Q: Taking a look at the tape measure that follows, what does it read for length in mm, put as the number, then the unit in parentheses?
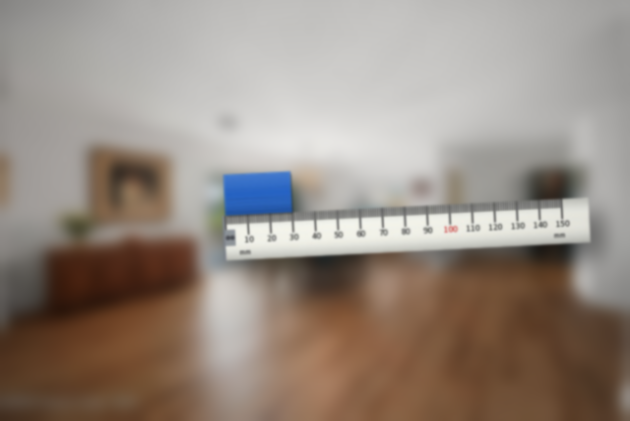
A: 30 (mm)
